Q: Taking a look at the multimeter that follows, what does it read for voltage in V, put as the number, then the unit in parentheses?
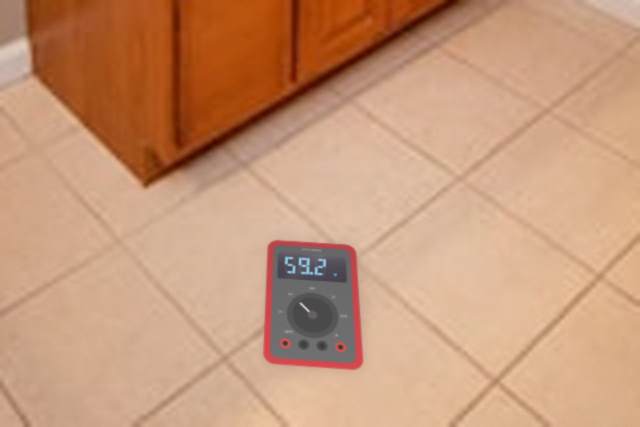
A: 59.2 (V)
